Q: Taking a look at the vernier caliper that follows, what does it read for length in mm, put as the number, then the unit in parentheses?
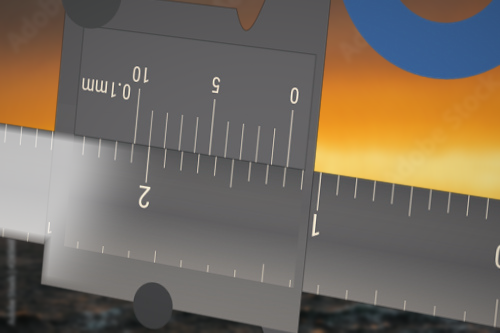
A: 11.9 (mm)
